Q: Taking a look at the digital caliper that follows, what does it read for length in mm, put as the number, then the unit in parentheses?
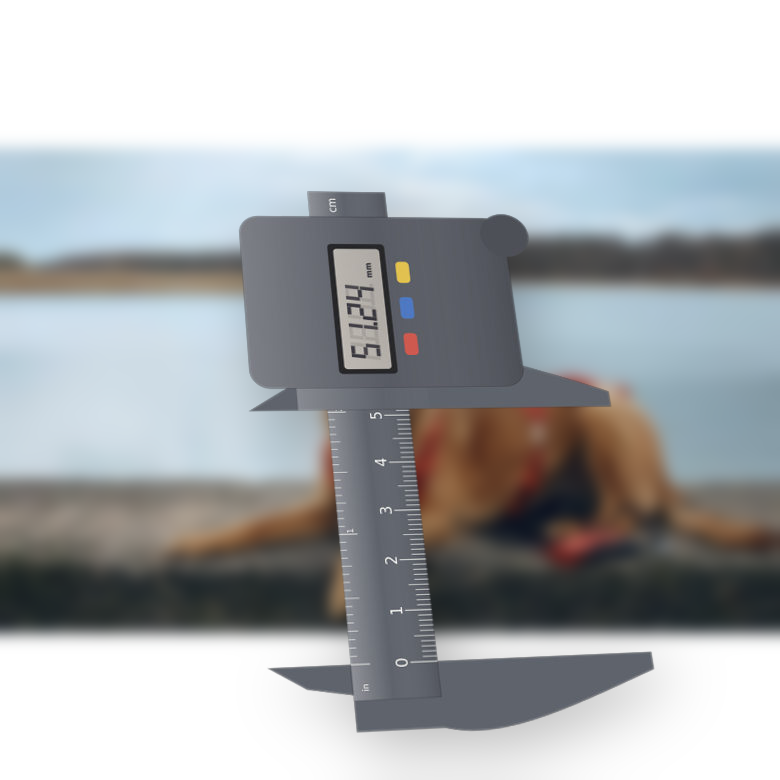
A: 51.24 (mm)
